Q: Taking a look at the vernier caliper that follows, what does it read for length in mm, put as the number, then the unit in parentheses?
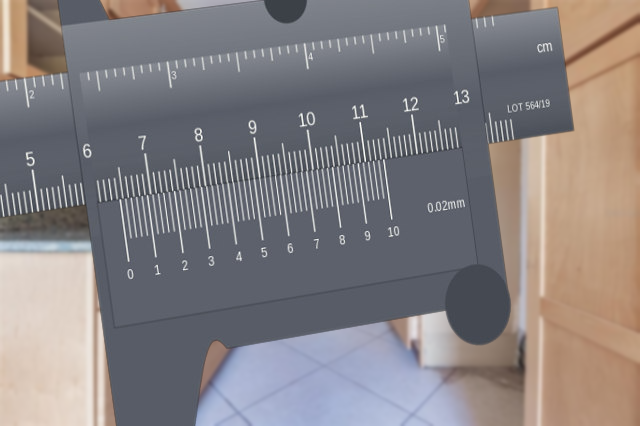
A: 64.5 (mm)
